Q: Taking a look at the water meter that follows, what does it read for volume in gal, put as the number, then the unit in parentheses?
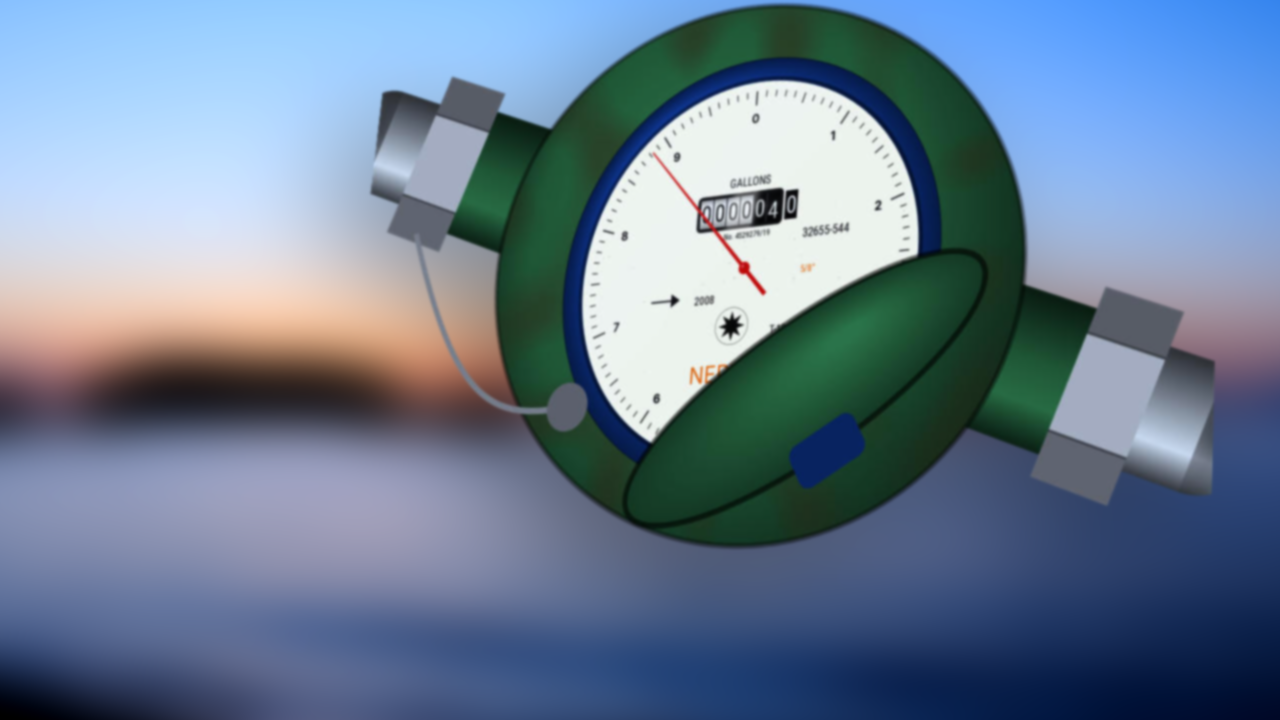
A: 38.8 (gal)
